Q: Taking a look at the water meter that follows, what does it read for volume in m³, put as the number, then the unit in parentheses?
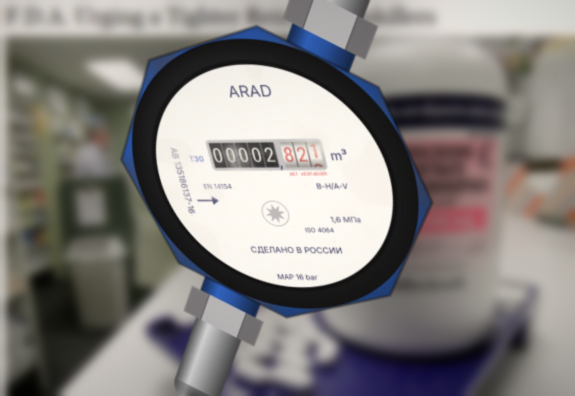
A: 2.821 (m³)
